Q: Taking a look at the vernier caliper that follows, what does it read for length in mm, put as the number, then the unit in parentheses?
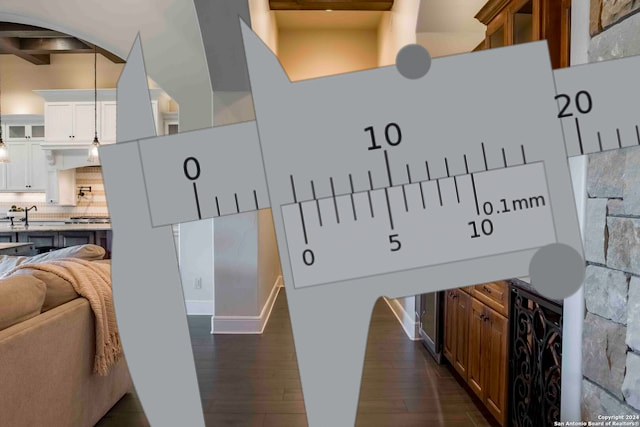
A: 5.2 (mm)
